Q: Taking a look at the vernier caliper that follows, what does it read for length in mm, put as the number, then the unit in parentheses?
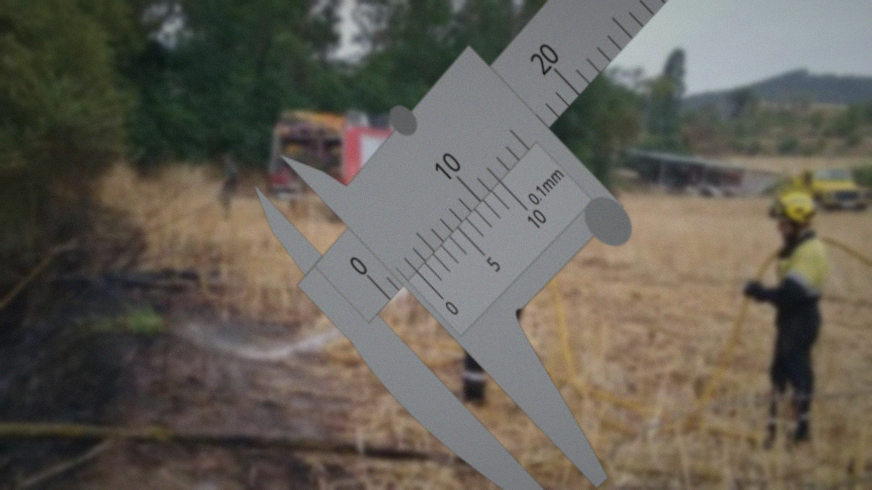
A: 3.0 (mm)
